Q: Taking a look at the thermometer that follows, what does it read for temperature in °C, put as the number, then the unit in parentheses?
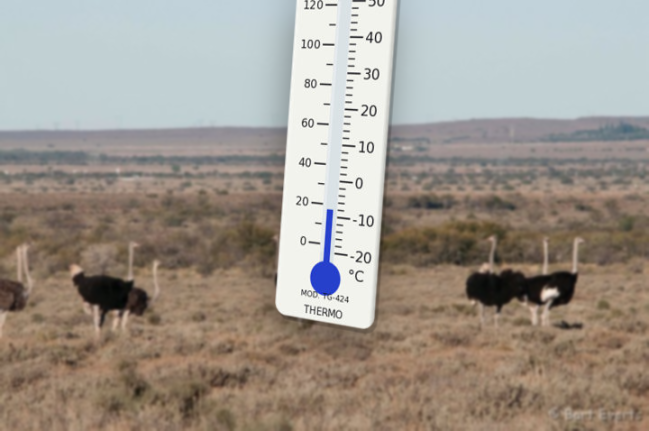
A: -8 (°C)
